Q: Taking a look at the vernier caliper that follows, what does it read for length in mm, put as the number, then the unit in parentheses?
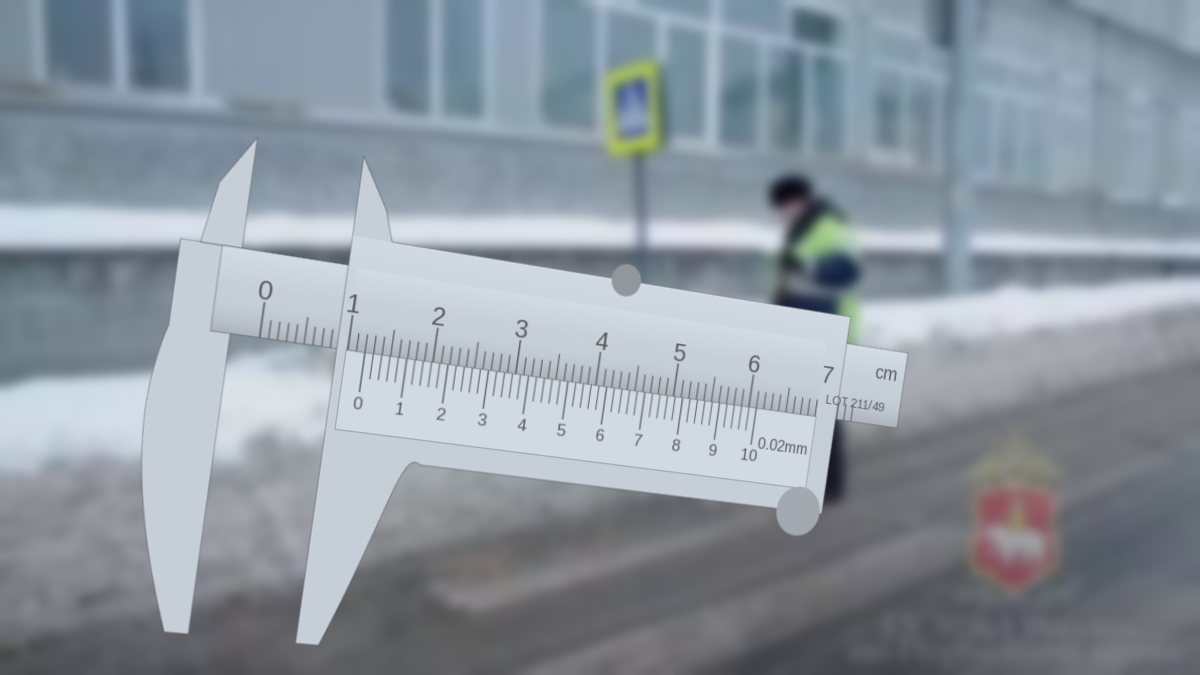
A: 12.0 (mm)
